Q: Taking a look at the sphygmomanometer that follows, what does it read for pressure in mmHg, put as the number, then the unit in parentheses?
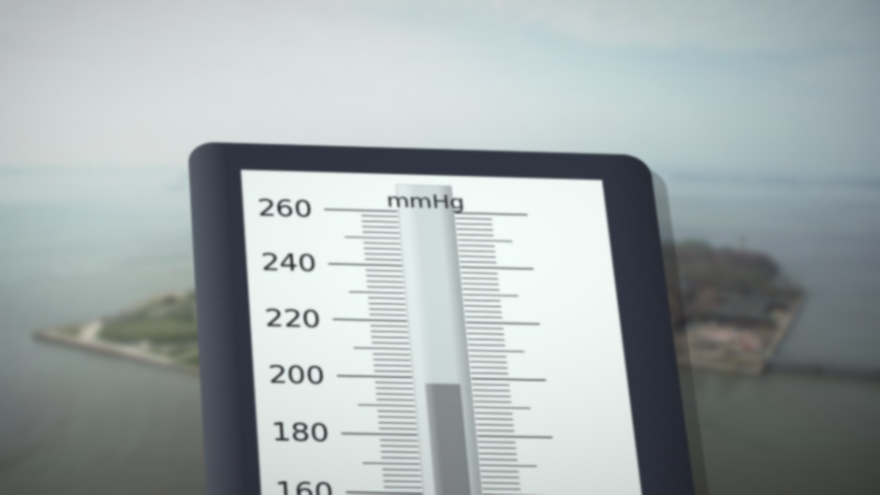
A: 198 (mmHg)
